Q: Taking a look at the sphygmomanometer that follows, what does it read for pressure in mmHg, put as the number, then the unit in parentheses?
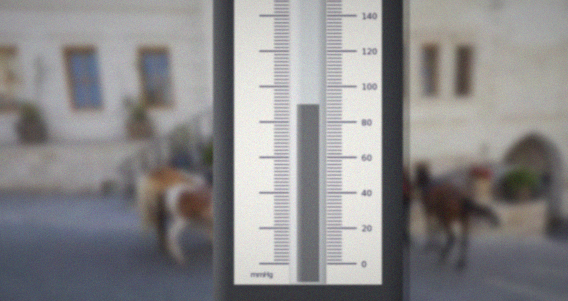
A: 90 (mmHg)
